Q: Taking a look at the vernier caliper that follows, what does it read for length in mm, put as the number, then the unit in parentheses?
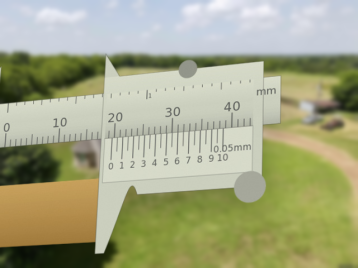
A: 19.6 (mm)
